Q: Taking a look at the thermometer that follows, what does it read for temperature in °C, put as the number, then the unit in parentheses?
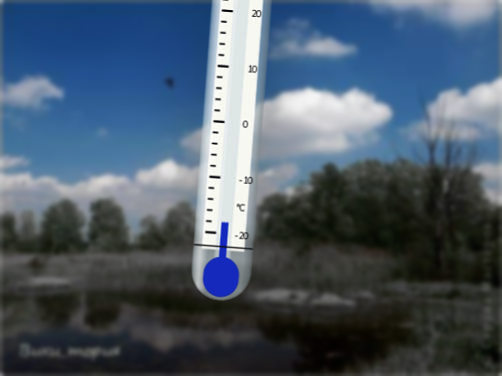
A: -18 (°C)
